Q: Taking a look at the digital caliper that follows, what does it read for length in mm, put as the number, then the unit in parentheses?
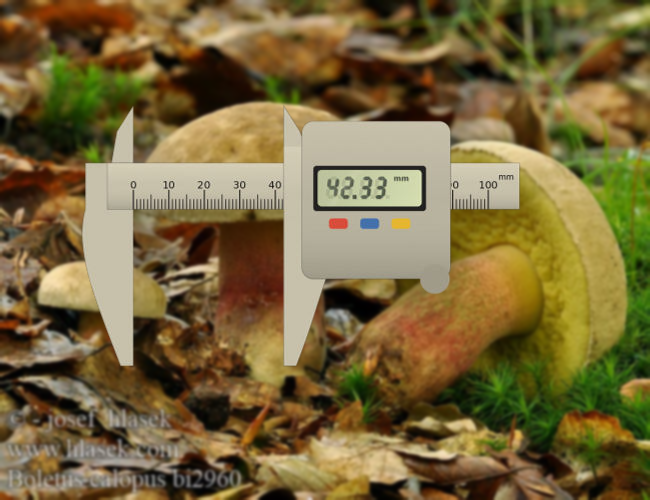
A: 42.33 (mm)
